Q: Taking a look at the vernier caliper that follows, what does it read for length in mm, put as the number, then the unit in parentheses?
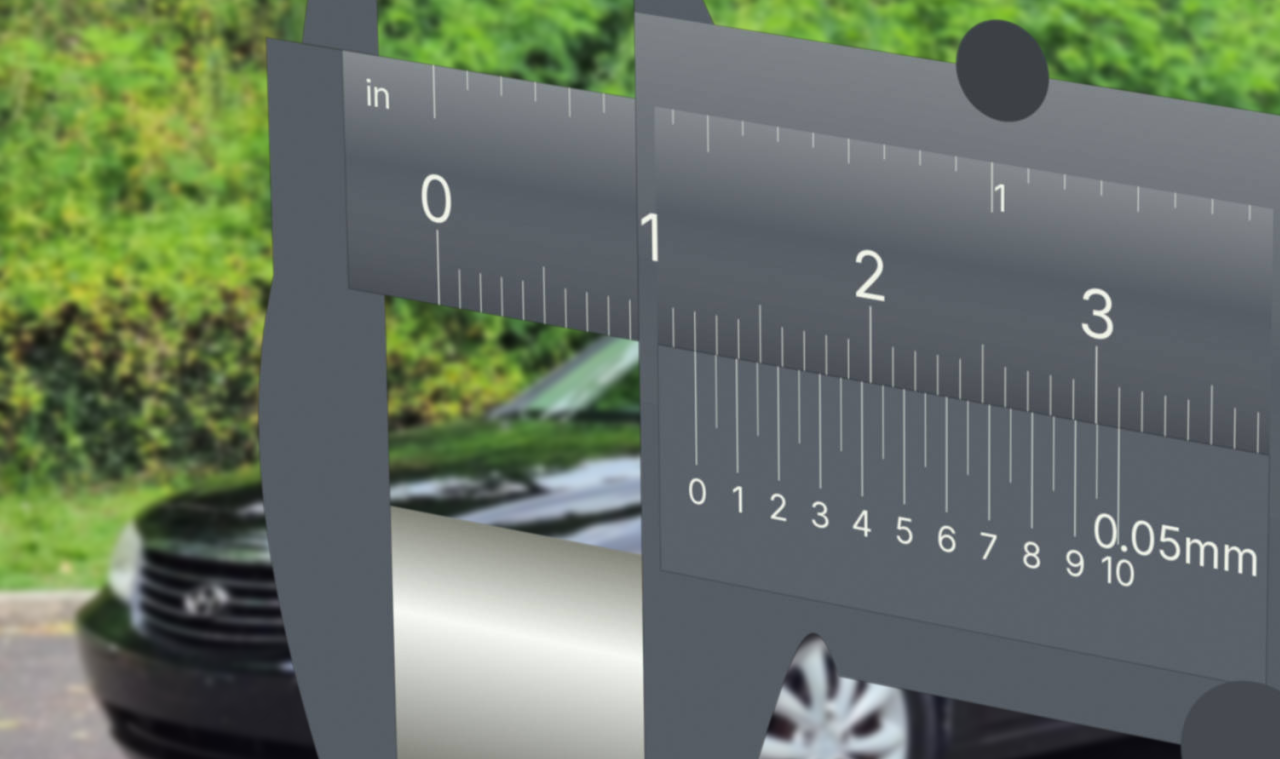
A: 12.0 (mm)
